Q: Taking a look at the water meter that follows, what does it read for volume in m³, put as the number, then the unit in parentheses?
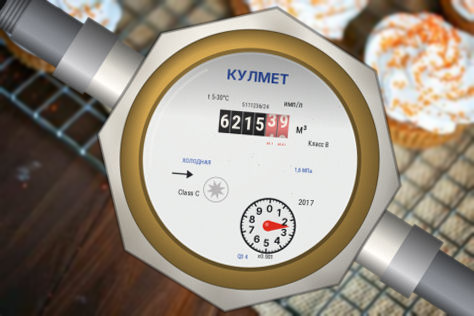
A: 6215.392 (m³)
